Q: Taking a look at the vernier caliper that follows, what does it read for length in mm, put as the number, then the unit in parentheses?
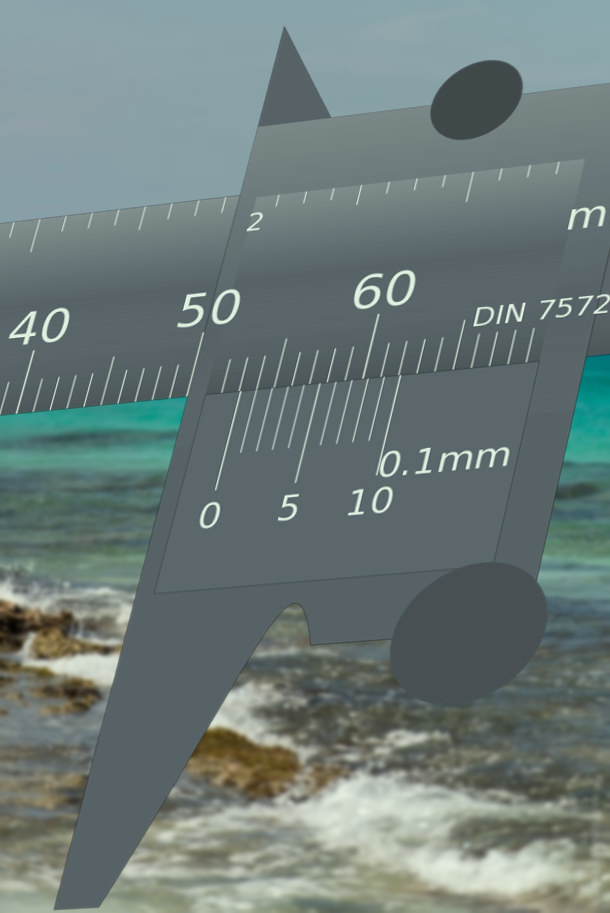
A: 53.1 (mm)
